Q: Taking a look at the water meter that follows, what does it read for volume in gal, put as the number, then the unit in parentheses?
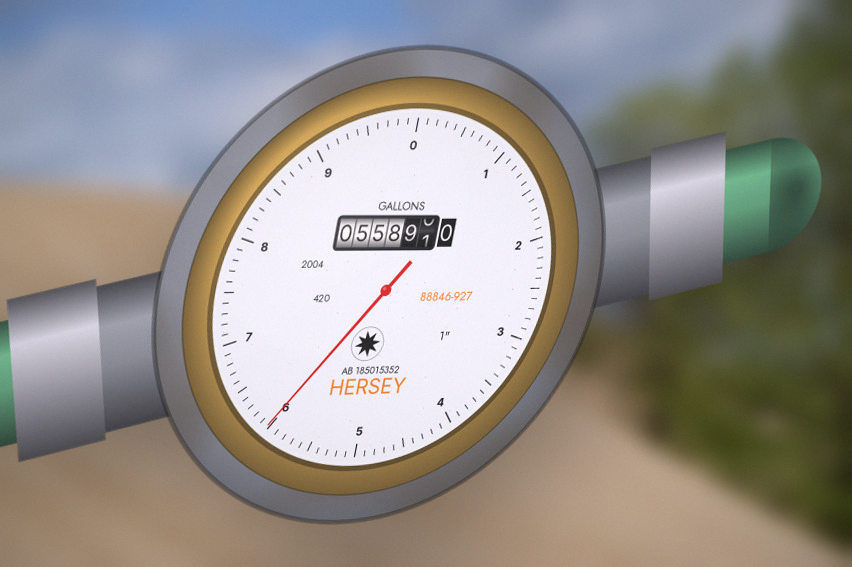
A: 558906.0 (gal)
